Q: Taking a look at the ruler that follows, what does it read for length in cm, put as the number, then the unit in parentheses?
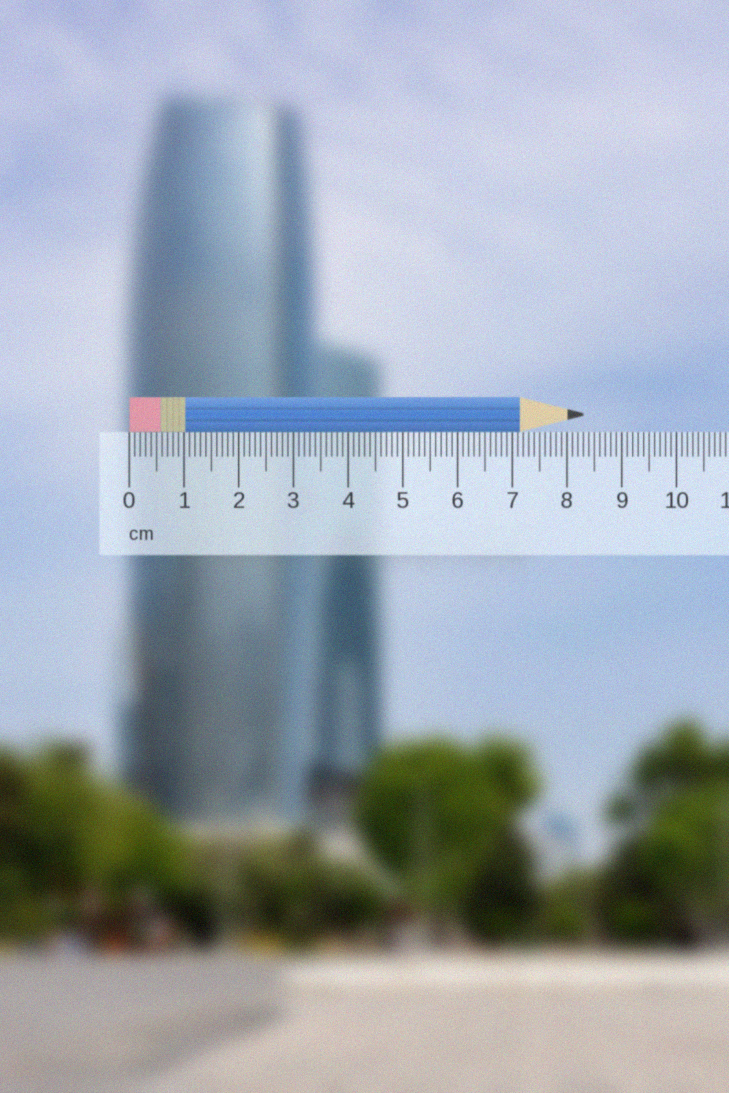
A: 8.3 (cm)
